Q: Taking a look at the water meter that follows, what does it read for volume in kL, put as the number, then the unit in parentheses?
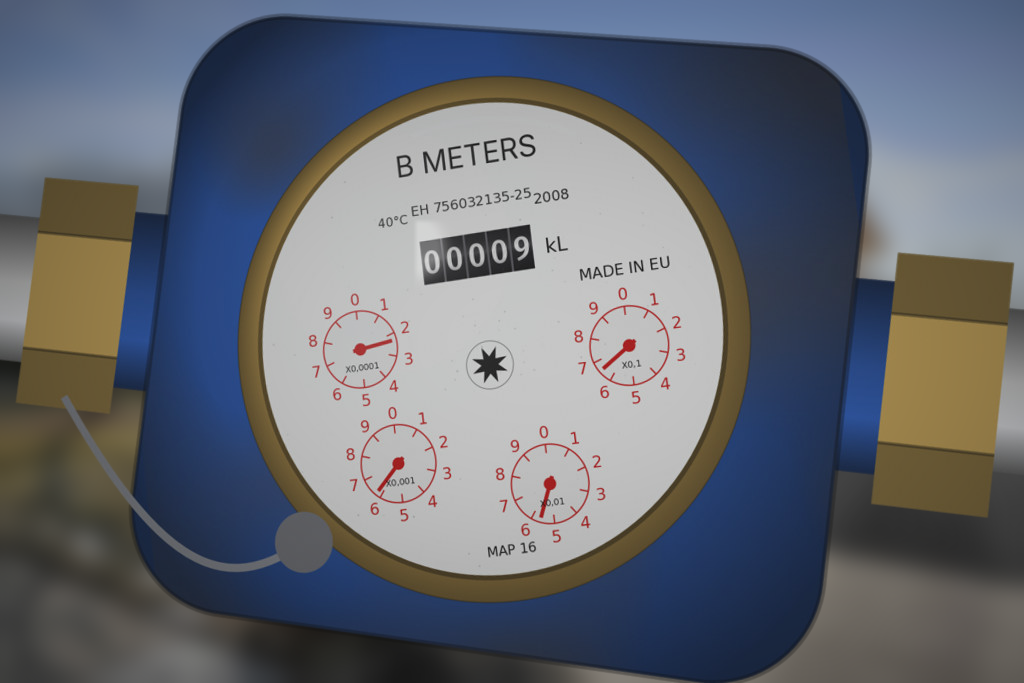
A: 9.6562 (kL)
